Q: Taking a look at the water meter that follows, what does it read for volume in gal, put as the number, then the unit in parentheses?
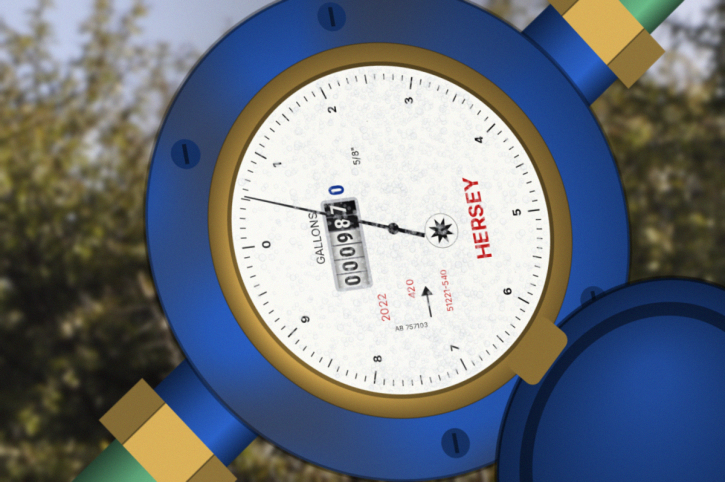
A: 9870.5 (gal)
